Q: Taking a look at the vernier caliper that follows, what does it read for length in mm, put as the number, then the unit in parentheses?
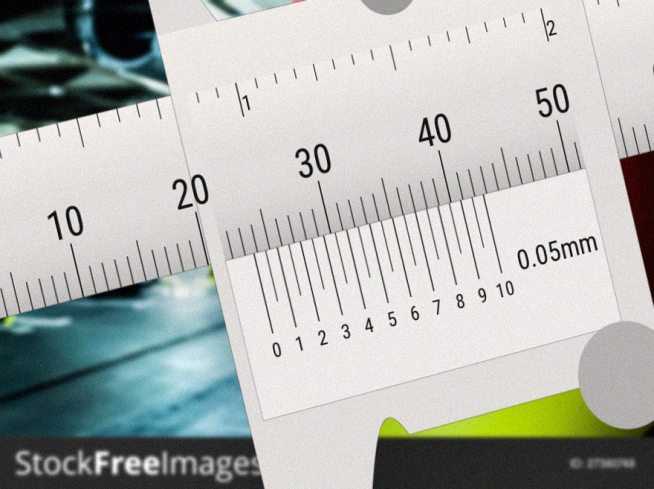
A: 23.7 (mm)
